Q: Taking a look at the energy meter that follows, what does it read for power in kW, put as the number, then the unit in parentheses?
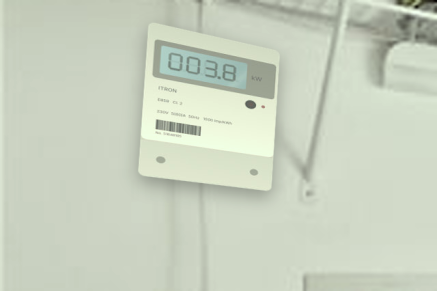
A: 3.8 (kW)
